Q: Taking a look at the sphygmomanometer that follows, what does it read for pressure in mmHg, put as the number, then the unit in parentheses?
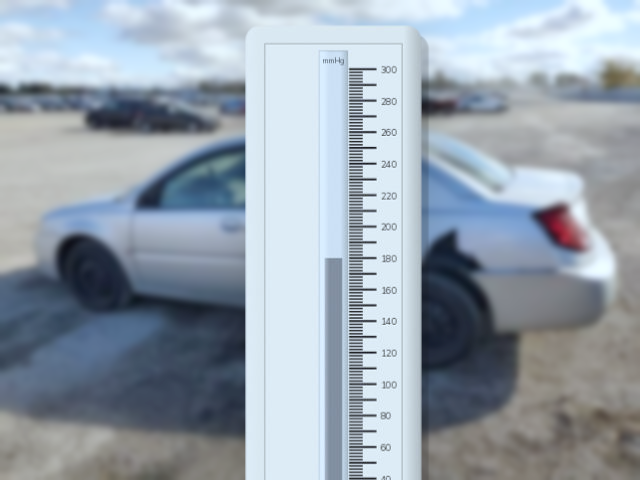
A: 180 (mmHg)
